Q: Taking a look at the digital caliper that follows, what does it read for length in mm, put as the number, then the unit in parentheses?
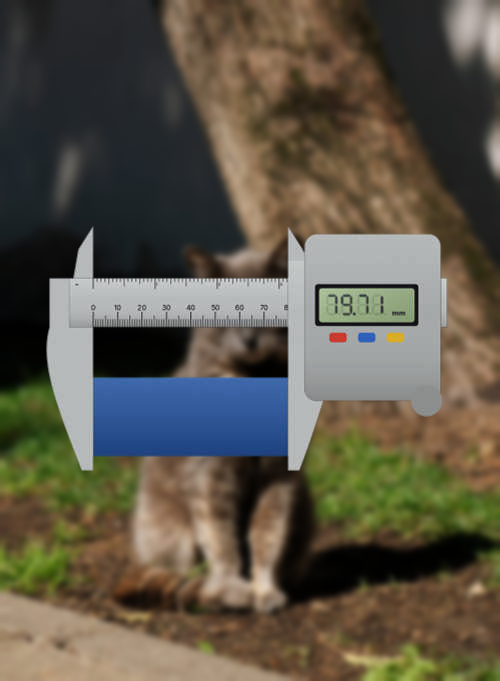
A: 79.71 (mm)
